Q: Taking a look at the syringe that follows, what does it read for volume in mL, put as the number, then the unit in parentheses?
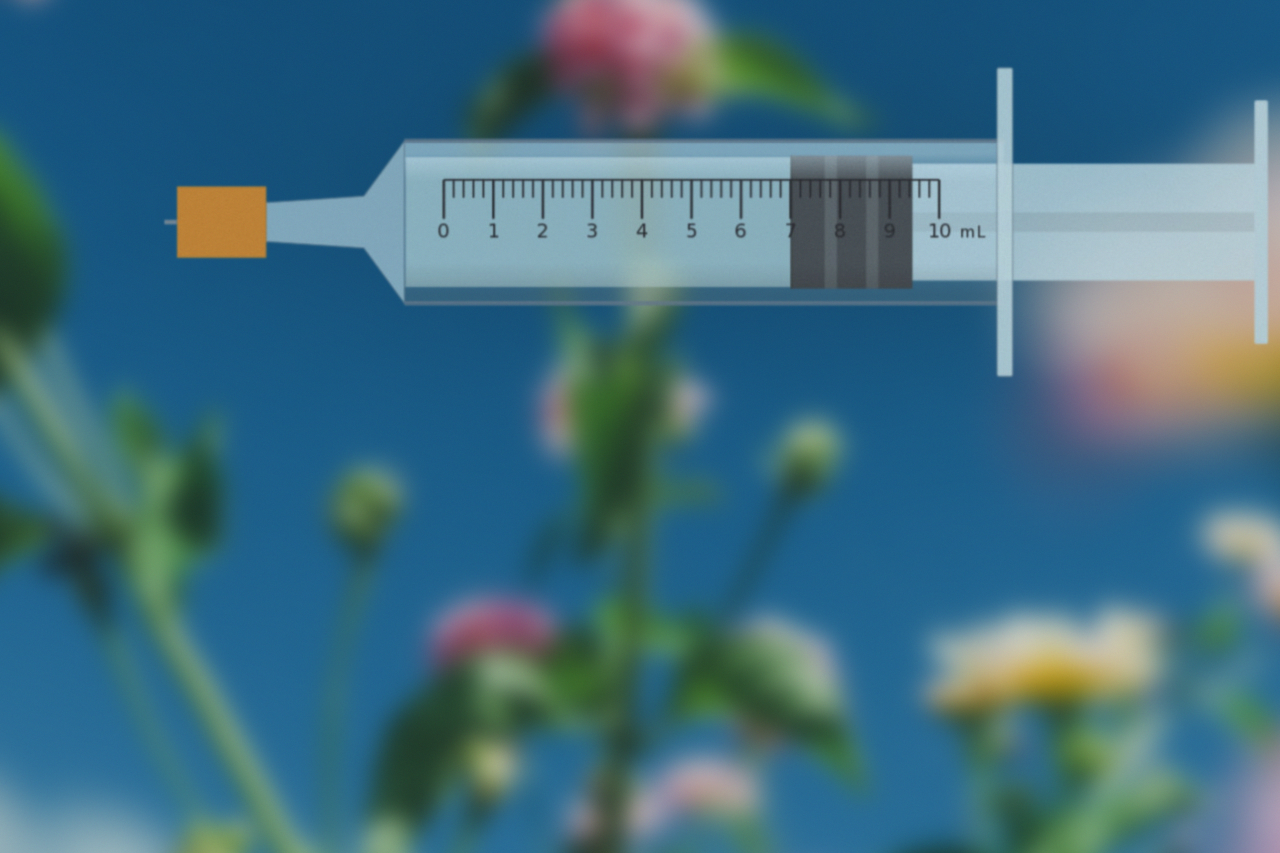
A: 7 (mL)
